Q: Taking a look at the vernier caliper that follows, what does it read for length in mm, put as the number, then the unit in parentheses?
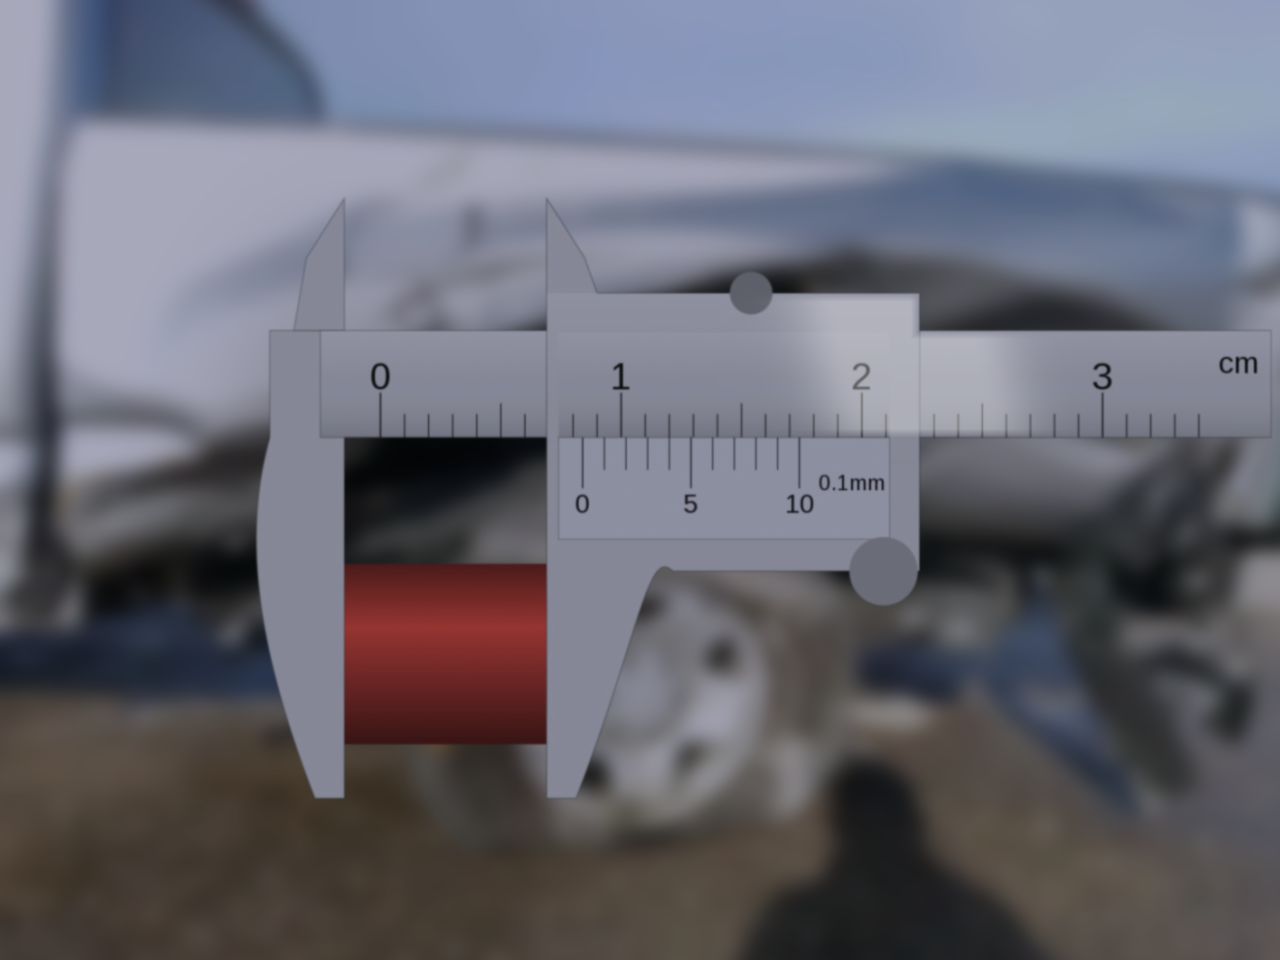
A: 8.4 (mm)
